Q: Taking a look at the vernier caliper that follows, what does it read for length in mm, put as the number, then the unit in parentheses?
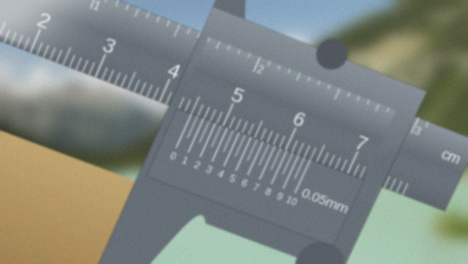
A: 45.0 (mm)
